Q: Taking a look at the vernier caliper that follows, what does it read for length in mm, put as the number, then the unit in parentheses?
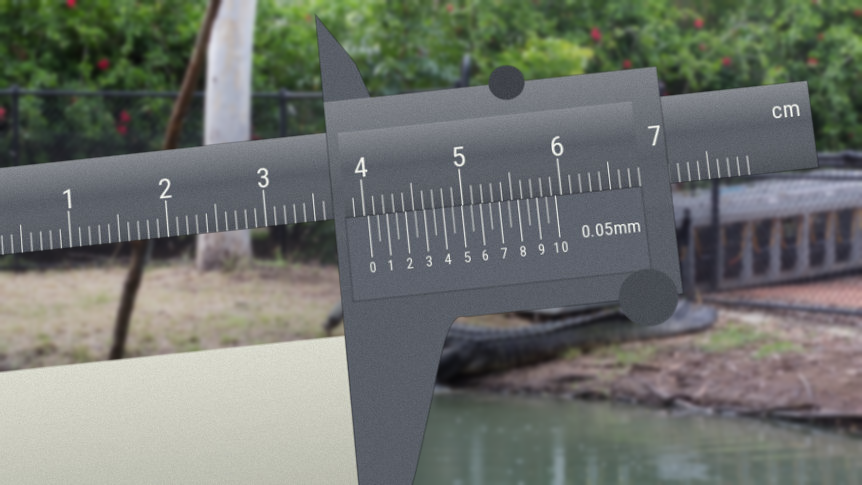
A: 40.4 (mm)
